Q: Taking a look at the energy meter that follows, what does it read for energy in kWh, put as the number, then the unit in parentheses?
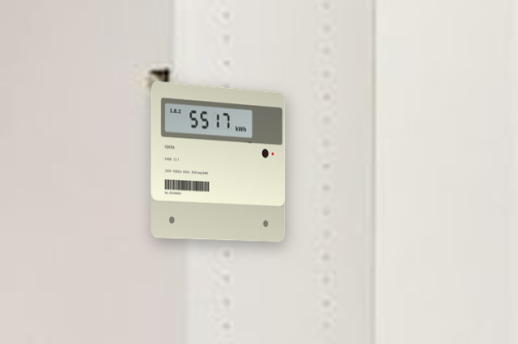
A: 5517 (kWh)
